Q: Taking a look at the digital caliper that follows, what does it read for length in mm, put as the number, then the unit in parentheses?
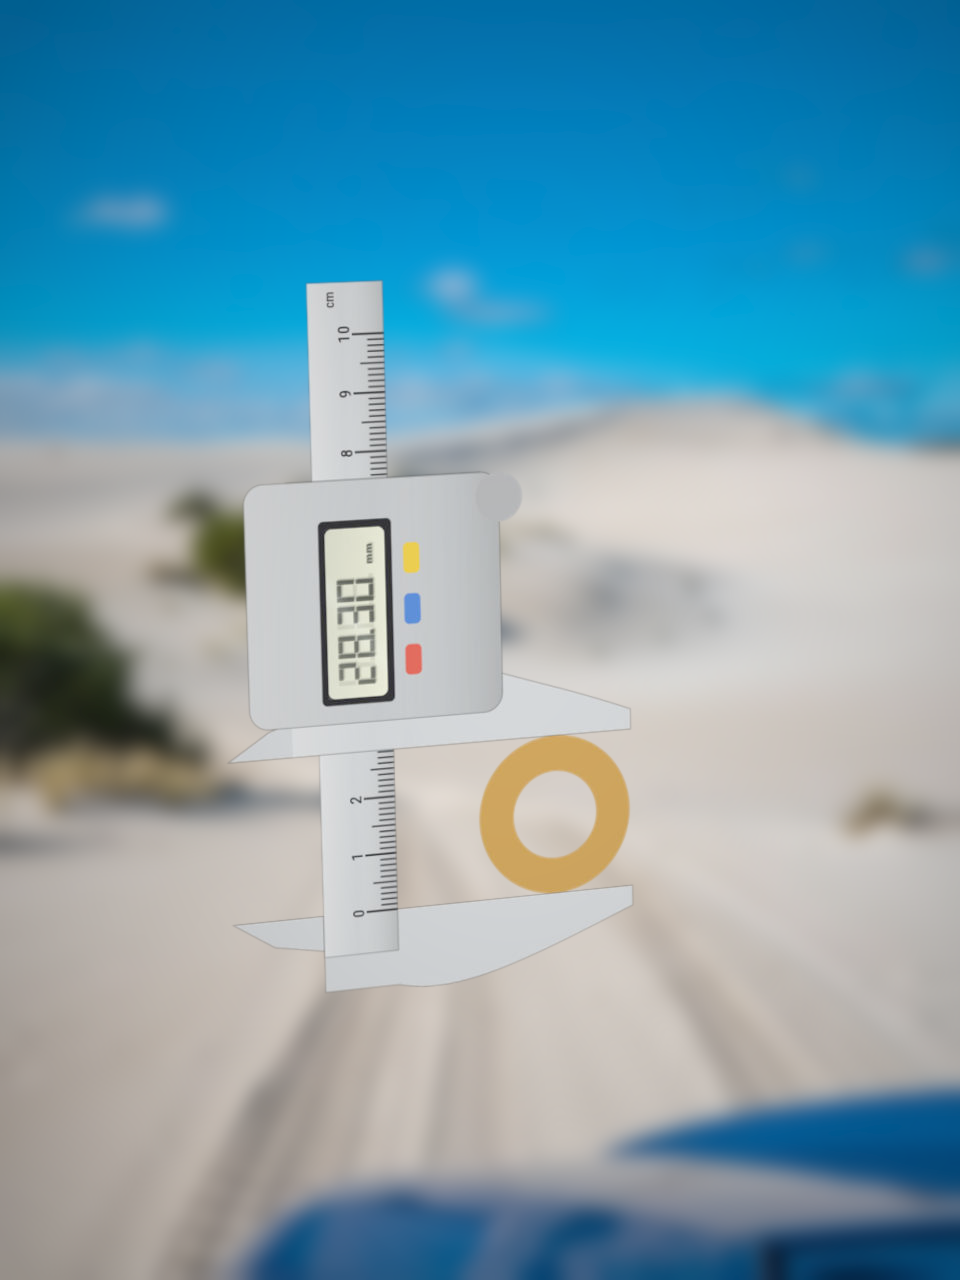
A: 28.30 (mm)
